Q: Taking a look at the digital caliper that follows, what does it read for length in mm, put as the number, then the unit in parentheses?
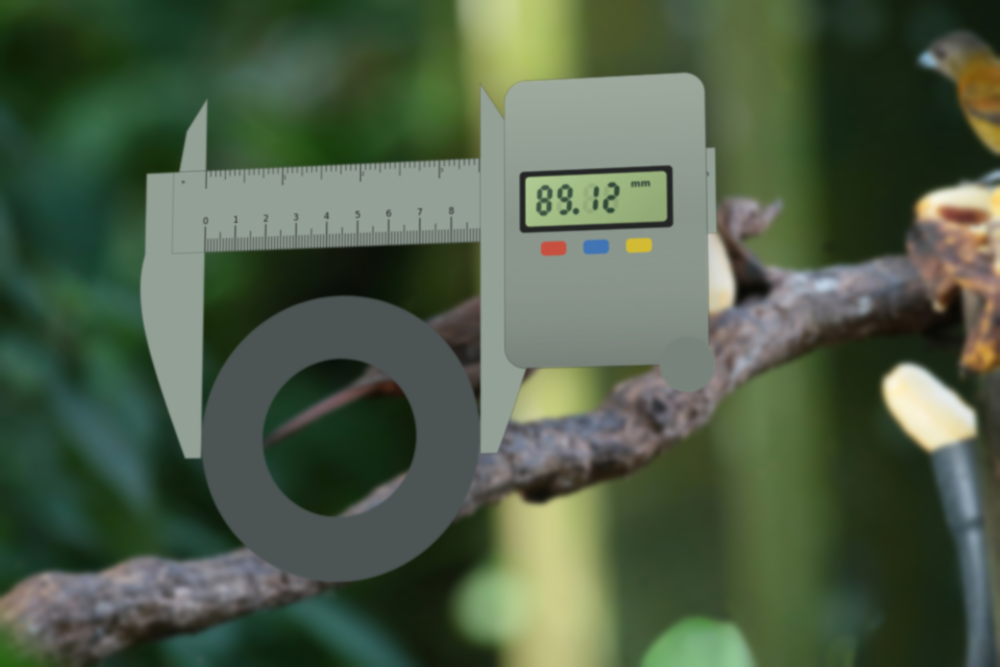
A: 89.12 (mm)
